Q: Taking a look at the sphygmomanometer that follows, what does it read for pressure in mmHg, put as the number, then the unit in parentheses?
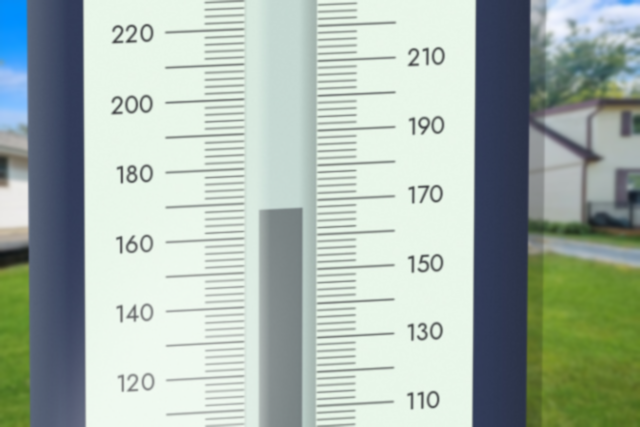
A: 168 (mmHg)
